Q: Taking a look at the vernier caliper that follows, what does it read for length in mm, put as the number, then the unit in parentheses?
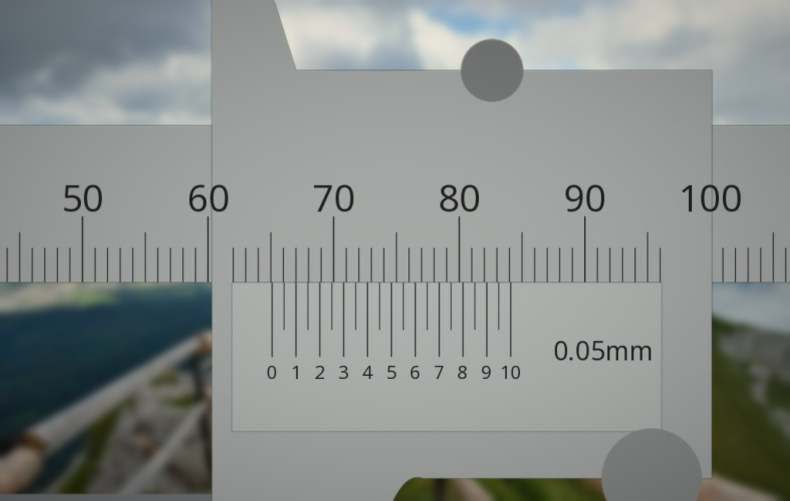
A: 65.1 (mm)
